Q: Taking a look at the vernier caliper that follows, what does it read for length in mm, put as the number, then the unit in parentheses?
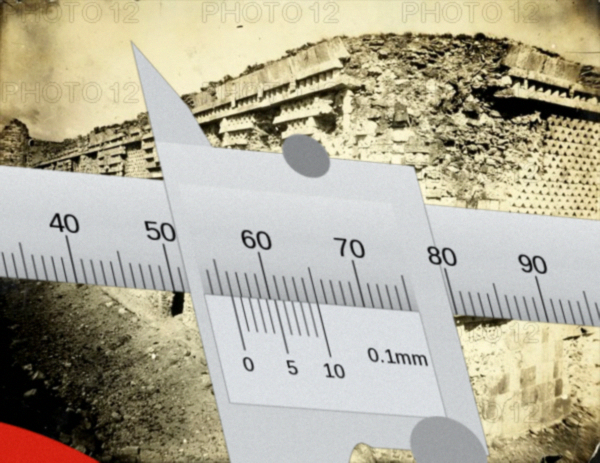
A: 56.0 (mm)
